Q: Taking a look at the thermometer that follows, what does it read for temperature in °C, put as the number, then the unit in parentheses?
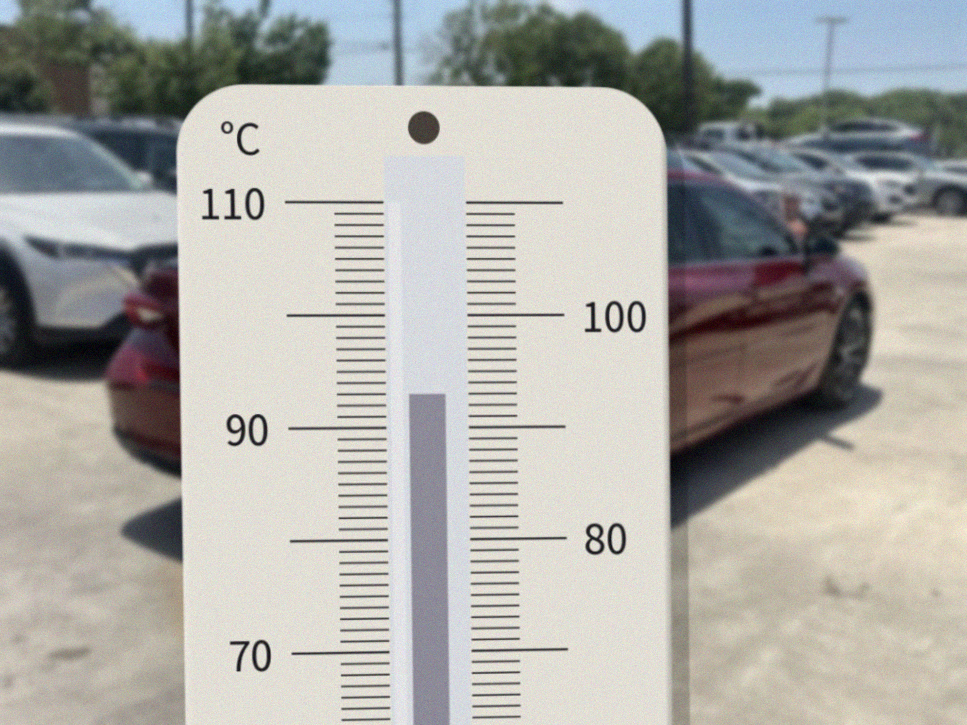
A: 93 (°C)
